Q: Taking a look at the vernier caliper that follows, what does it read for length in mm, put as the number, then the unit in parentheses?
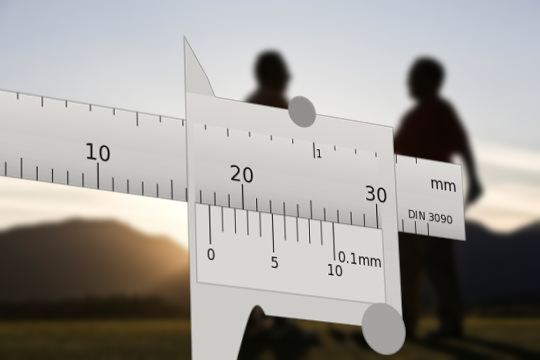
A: 17.6 (mm)
